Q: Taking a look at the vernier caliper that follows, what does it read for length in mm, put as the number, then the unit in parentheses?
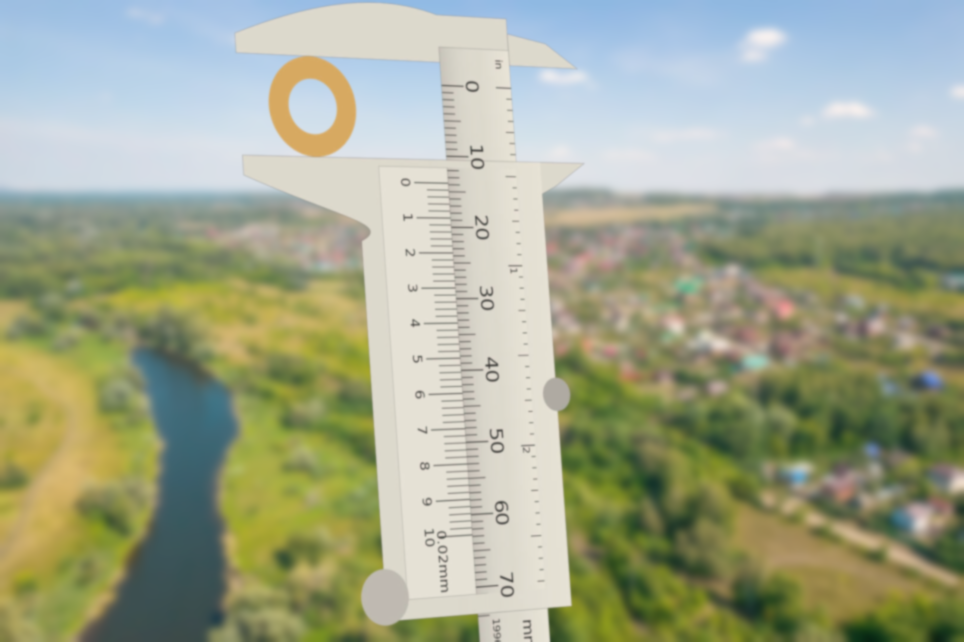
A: 13.8 (mm)
